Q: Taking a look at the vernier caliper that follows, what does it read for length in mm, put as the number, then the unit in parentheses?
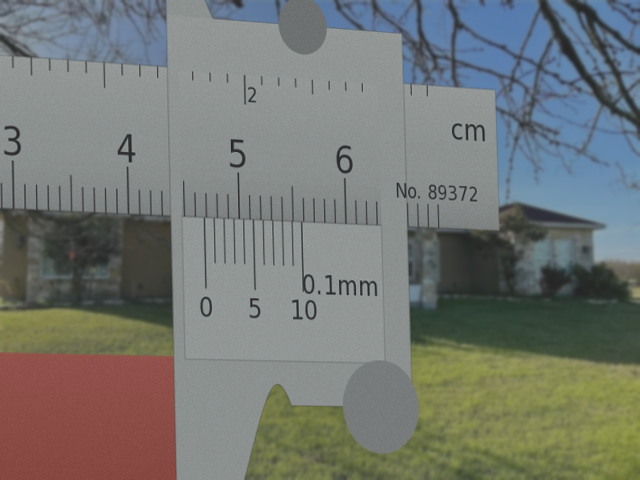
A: 46.8 (mm)
